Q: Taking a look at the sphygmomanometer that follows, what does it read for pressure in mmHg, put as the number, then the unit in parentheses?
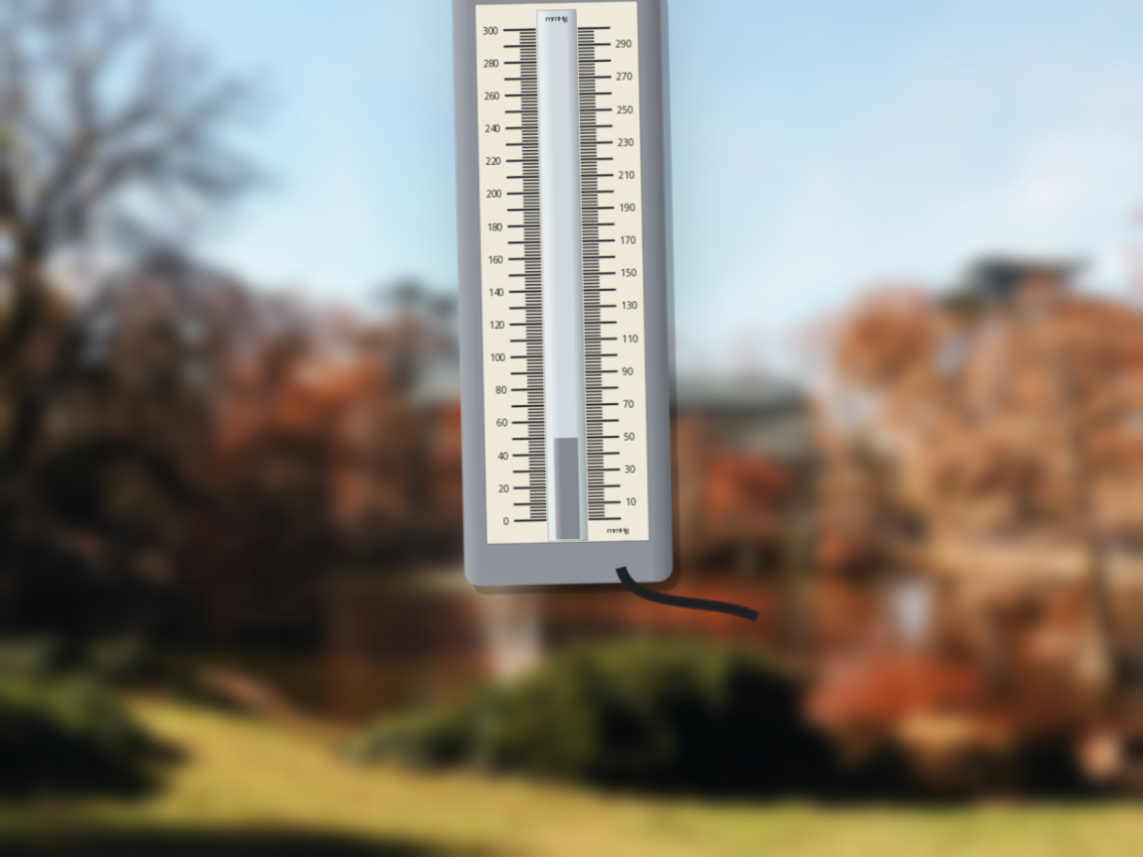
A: 50 (mmHg)
